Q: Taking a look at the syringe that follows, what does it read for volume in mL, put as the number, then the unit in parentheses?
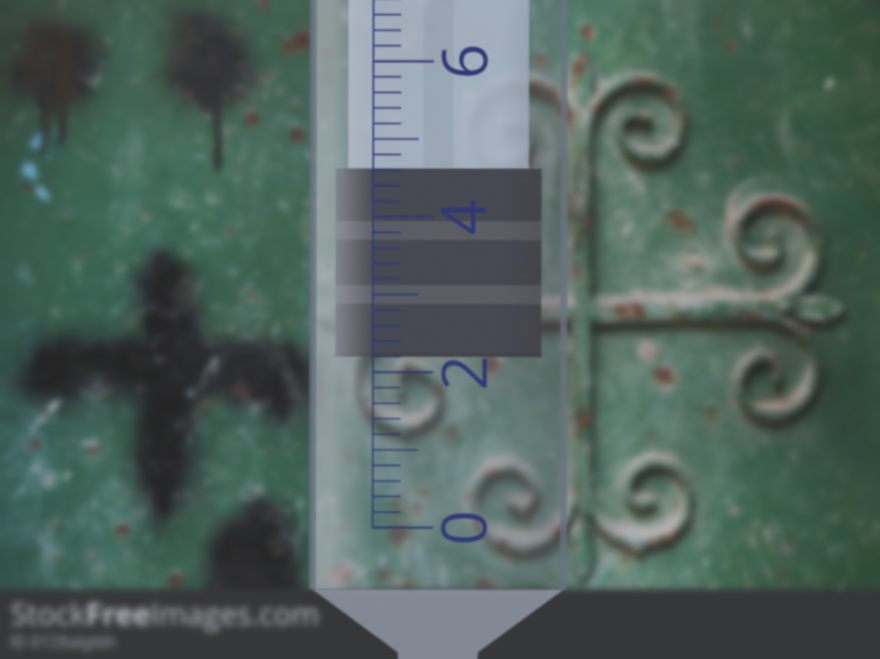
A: 2.2 (mL)
